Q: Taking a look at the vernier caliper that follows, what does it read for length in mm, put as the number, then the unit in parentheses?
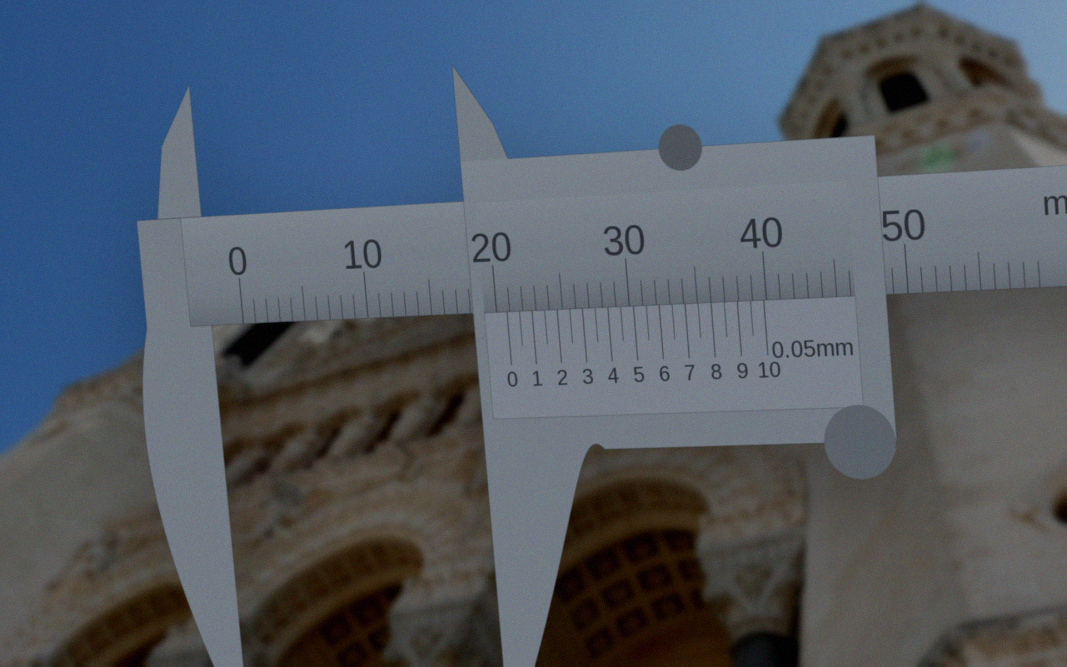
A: 20.8 (mm)
